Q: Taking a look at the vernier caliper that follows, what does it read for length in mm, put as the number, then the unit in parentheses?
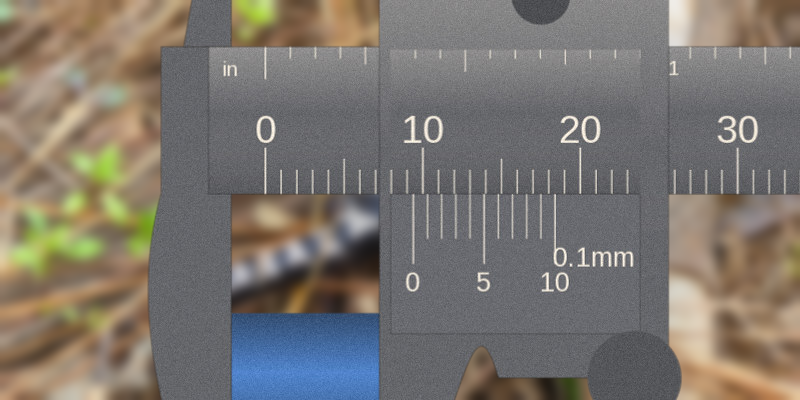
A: 9.4 (mm)
